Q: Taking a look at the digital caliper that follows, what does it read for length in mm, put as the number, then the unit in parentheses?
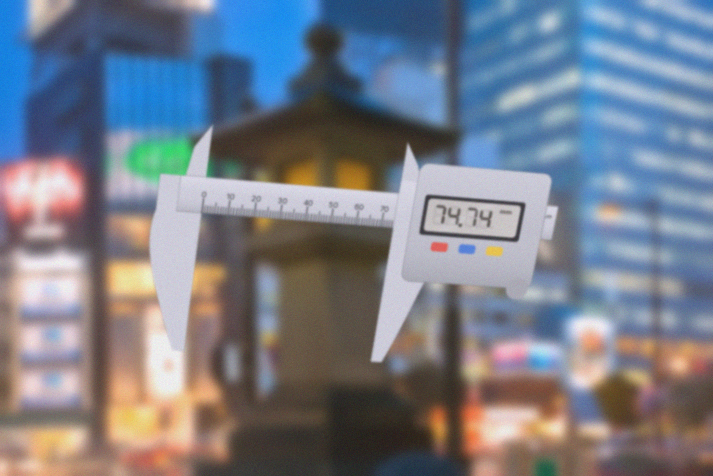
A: 74.74 (mm)
